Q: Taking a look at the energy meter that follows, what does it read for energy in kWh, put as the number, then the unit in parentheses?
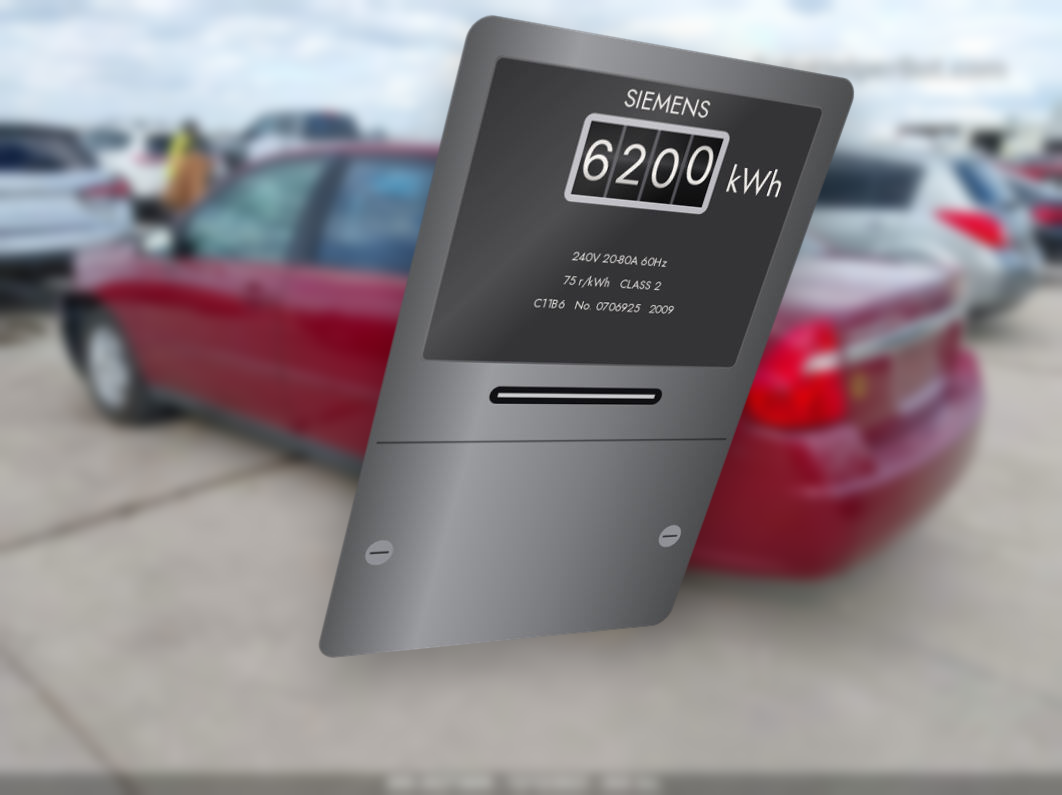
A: 6200 (kWh)
